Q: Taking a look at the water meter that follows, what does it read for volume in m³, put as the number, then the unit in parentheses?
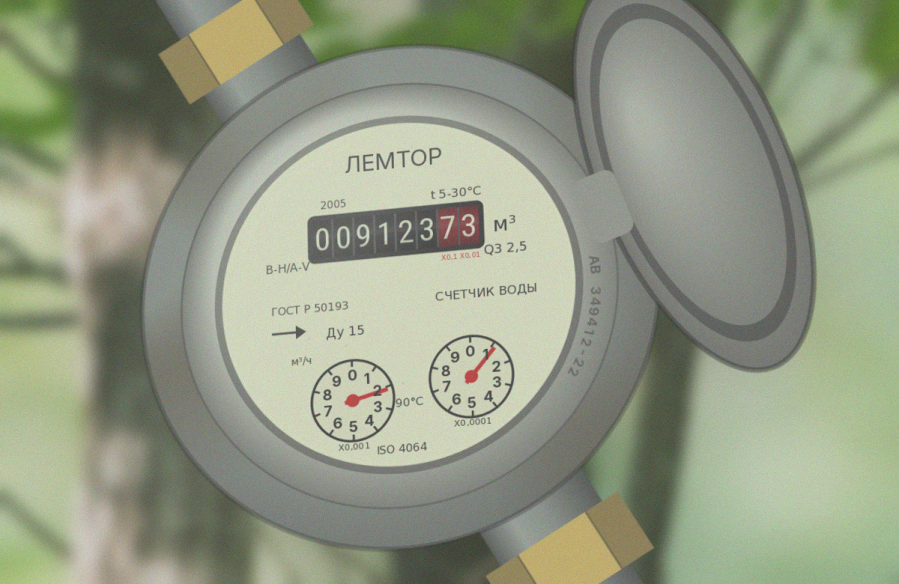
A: 9123.7321 (m³)
